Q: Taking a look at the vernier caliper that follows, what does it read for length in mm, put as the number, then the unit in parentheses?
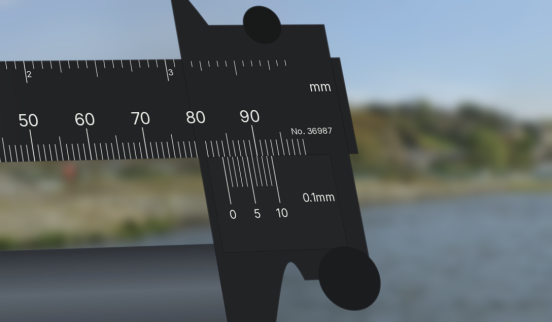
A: 83.6 (mm)
